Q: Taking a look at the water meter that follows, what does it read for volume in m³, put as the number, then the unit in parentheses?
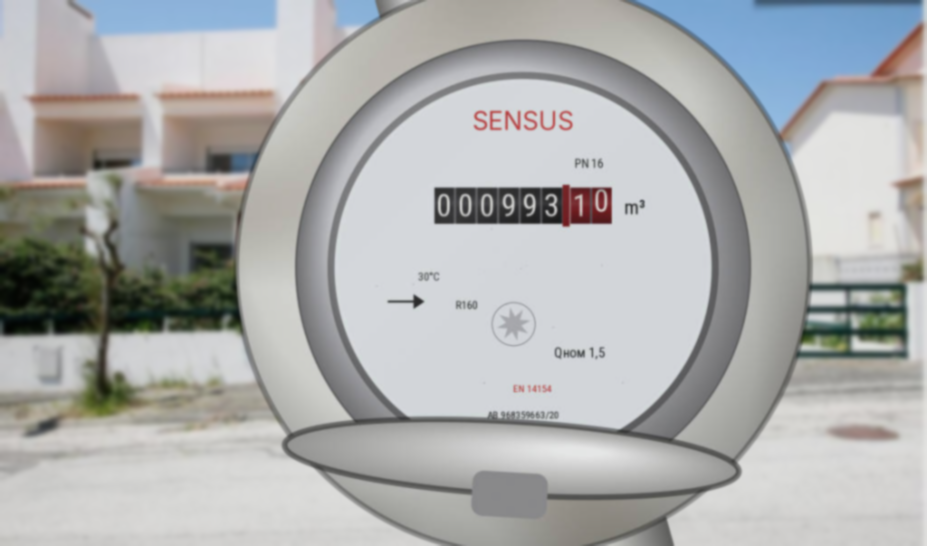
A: 993.10 (m³)
